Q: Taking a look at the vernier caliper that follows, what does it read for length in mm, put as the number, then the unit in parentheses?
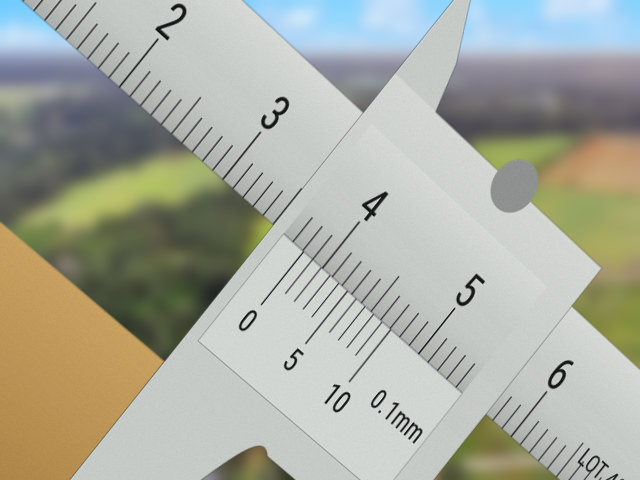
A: 38.1 (mm)
